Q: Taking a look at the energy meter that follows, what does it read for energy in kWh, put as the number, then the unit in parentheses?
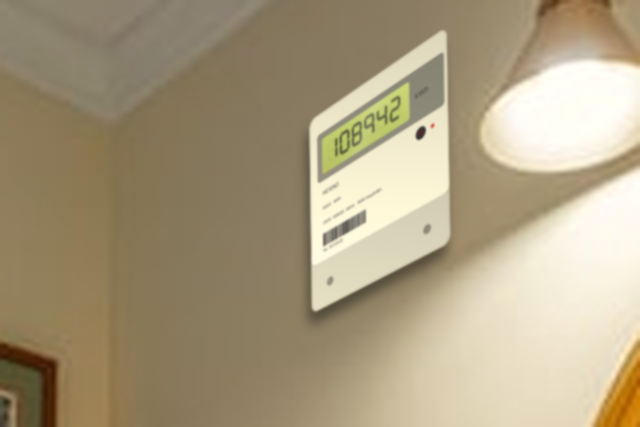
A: 108942 (kWh)
